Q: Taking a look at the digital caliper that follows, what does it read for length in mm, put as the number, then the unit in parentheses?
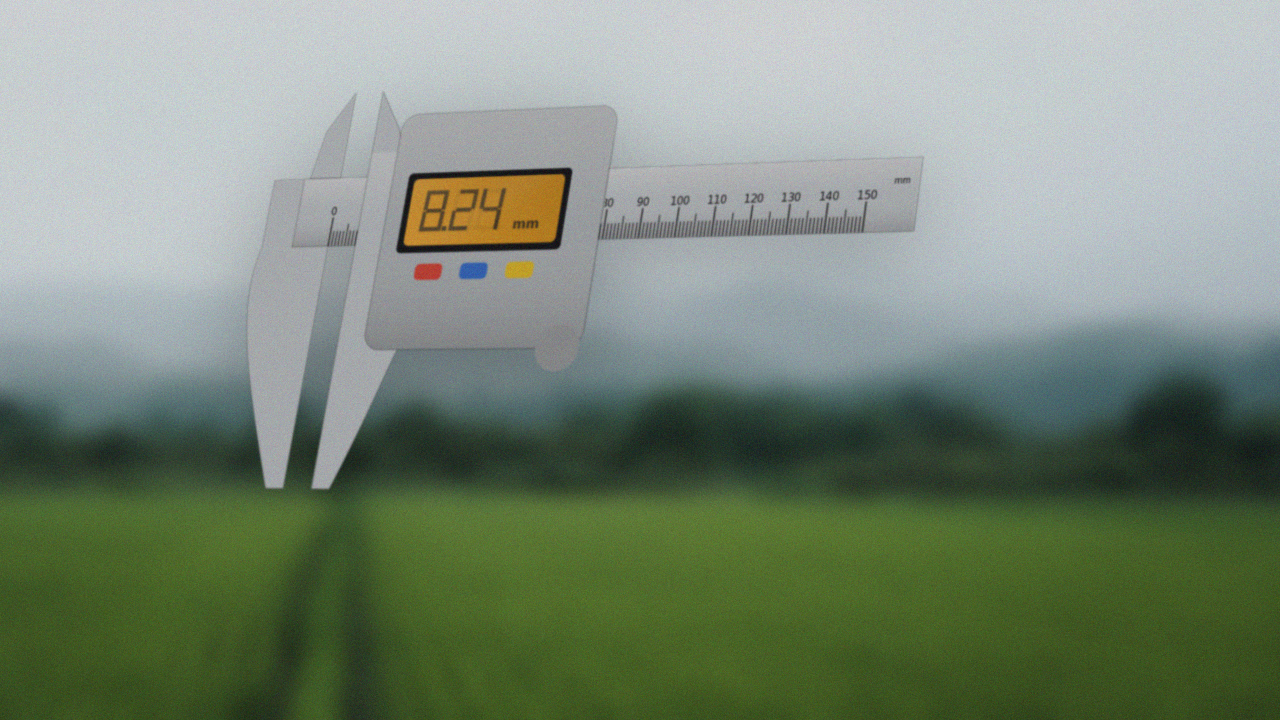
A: 8.24 (mm)
